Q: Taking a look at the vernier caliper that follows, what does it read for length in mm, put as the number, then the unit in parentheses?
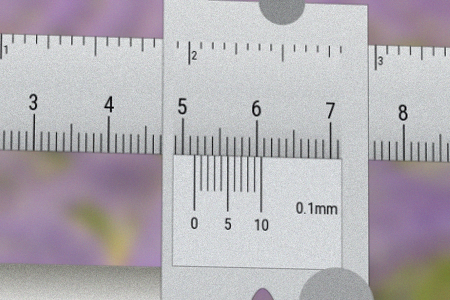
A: 51.6 (mm)
